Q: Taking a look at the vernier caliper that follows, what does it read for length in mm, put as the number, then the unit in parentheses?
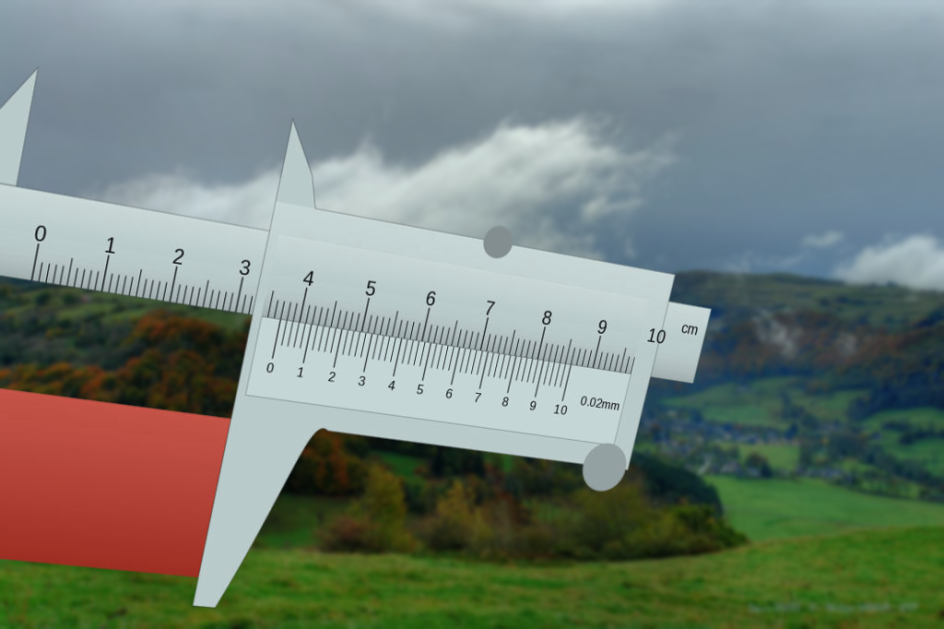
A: 37.0 (mm)
